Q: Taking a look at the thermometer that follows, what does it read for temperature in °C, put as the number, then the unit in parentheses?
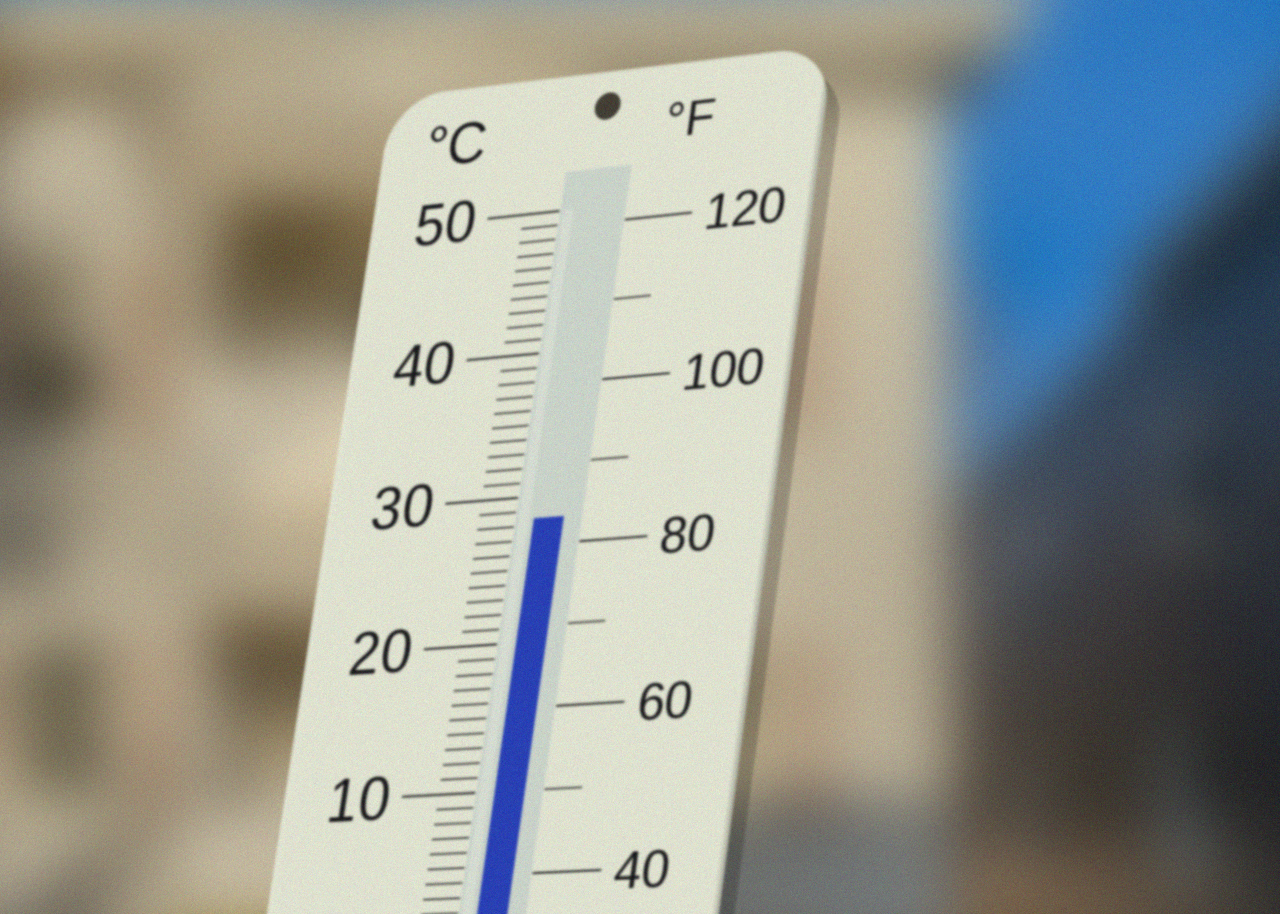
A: 28.5 (°C)
